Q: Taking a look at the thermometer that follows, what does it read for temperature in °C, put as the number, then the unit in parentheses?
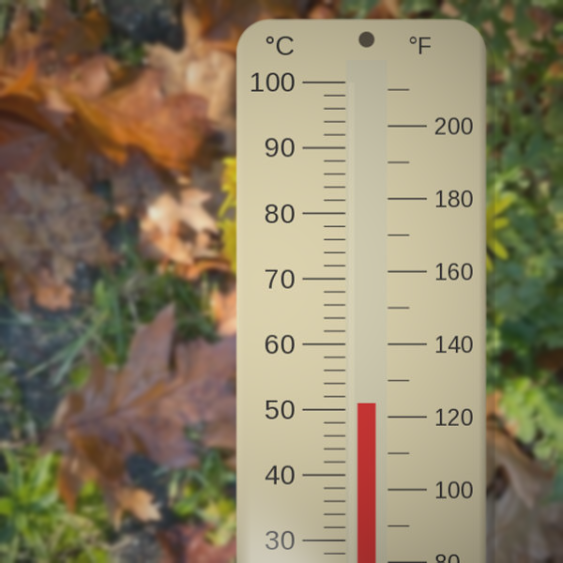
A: 51 (°C)
